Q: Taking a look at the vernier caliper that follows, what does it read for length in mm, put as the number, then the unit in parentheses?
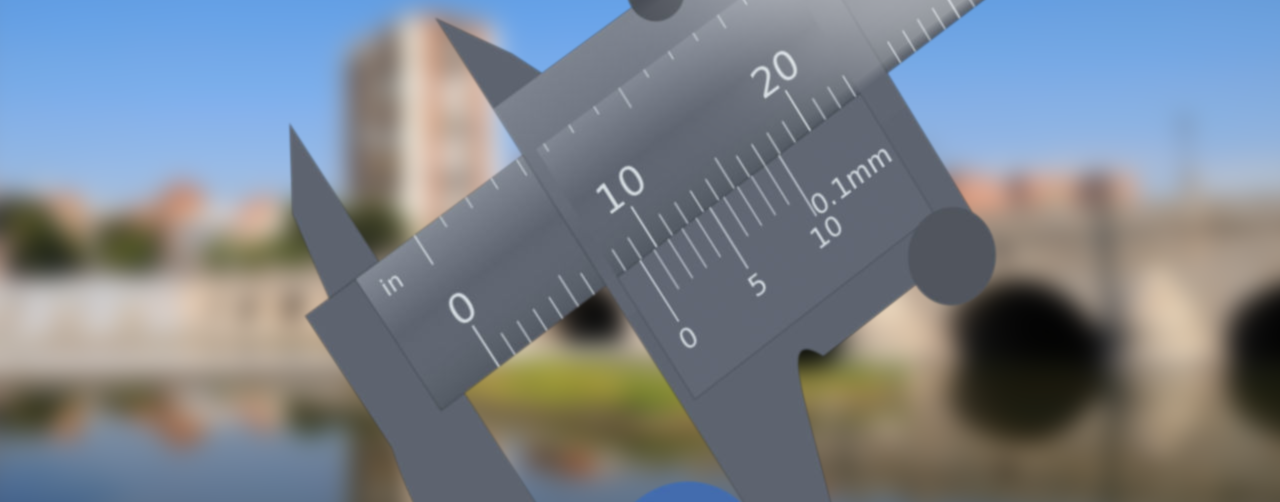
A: 8.9 (mm)
